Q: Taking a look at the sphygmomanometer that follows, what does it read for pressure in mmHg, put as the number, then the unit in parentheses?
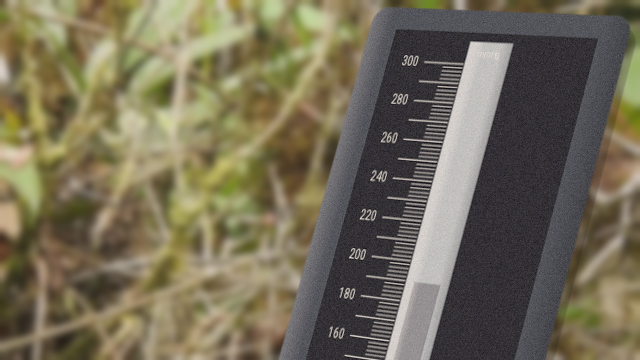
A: 190 (mmHg)
